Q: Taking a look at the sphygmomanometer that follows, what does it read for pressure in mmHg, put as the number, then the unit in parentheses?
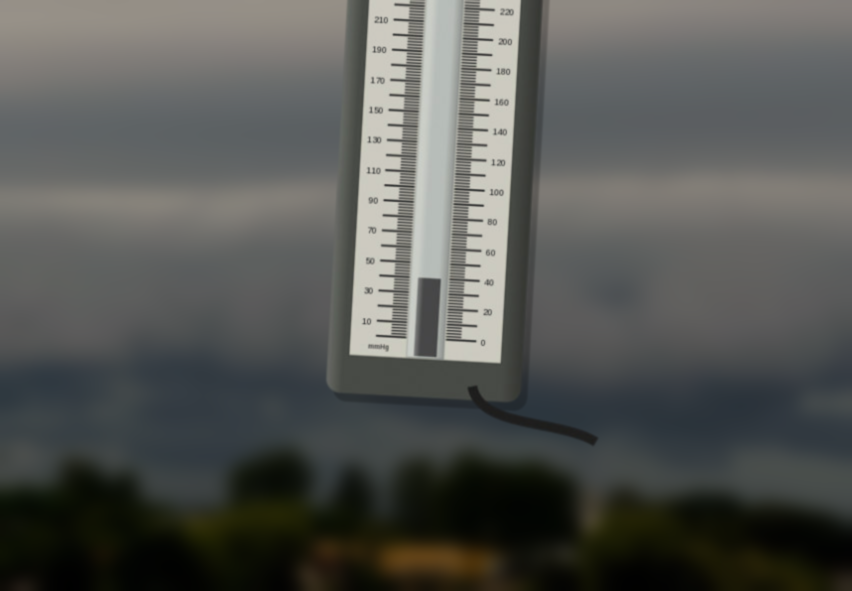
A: 40 (mmHg)
